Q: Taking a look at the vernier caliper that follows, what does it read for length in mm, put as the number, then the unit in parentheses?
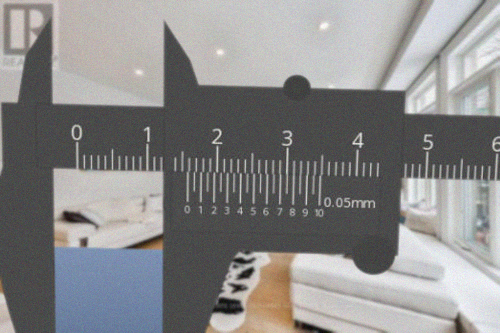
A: 15.8 (mm)
